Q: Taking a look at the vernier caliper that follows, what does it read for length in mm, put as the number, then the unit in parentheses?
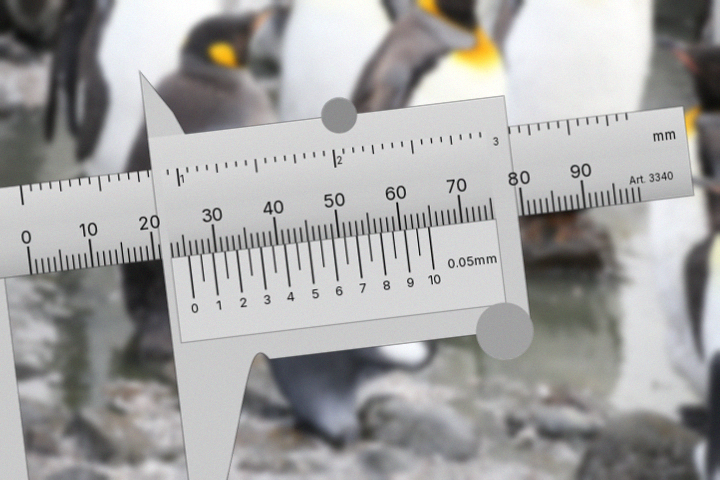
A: 25.6 (mm)
